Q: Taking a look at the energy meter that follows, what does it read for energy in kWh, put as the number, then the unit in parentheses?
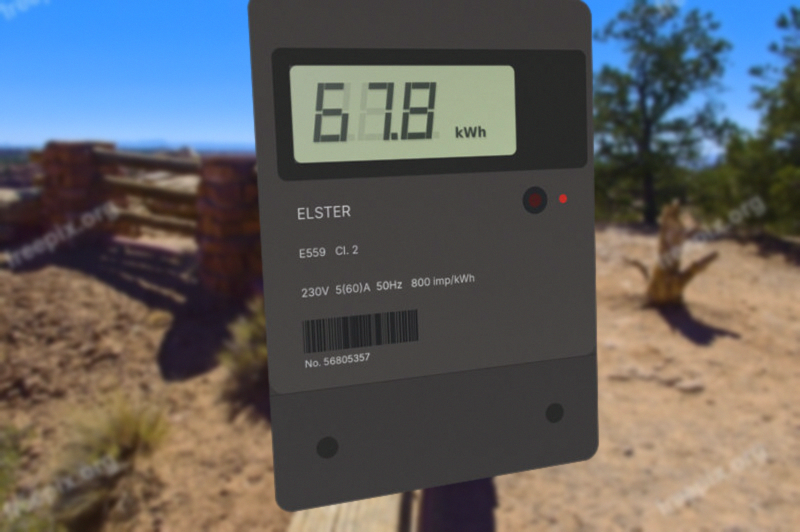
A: 67.8 (kWh)
